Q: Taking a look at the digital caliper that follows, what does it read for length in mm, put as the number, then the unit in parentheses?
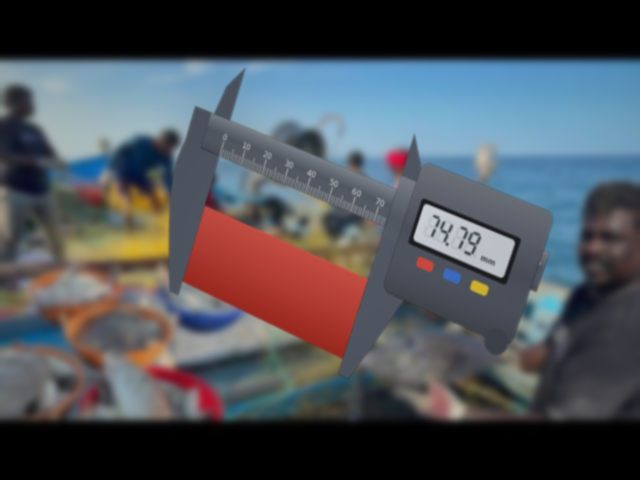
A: 74.79 (mm)
